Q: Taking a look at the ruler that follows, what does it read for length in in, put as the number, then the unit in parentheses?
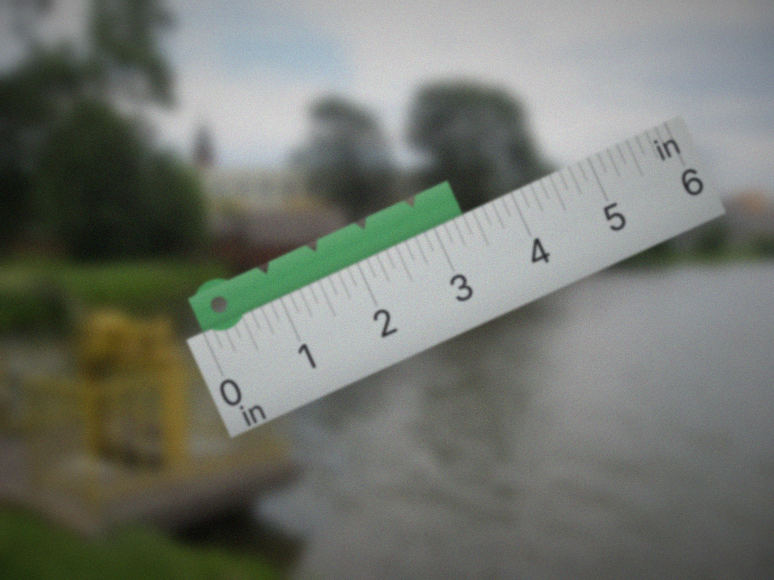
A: 3.375 (in)
